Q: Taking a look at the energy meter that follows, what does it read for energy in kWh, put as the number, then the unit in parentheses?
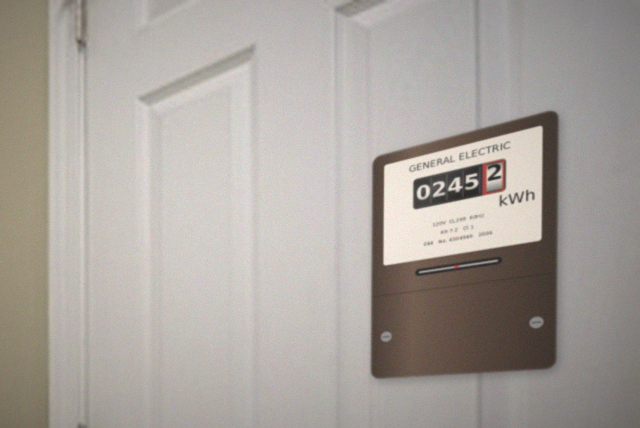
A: 245.2 (kWh)
